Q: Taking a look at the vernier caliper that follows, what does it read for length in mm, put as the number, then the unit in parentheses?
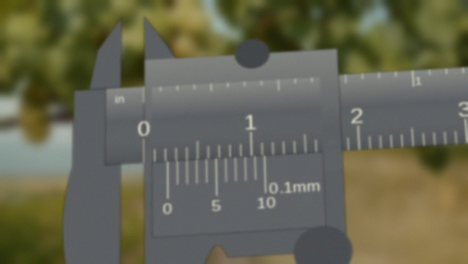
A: 2.2 (mm)
